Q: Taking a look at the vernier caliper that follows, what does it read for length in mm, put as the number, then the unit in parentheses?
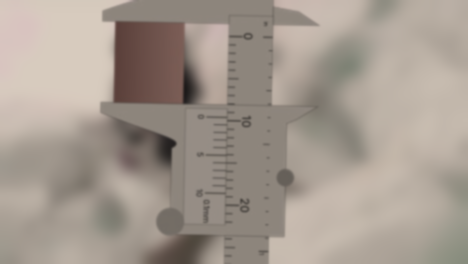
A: 9.6 (mm)
